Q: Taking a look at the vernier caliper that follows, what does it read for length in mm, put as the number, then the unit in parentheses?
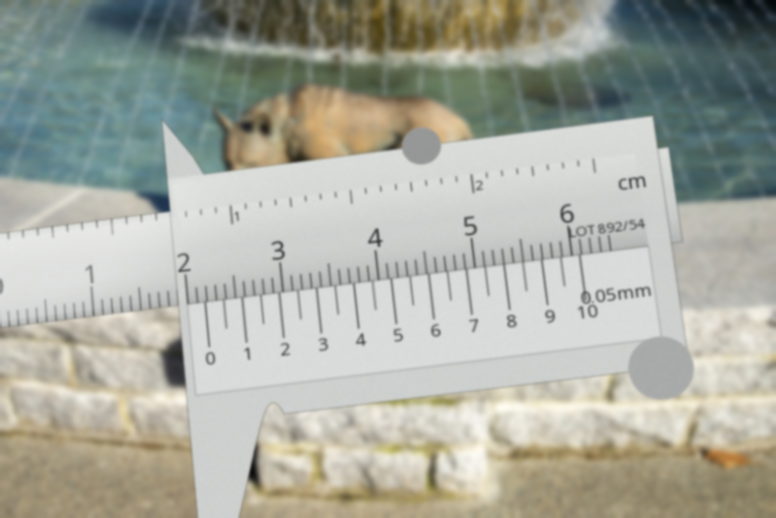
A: 21.8 (mm)
